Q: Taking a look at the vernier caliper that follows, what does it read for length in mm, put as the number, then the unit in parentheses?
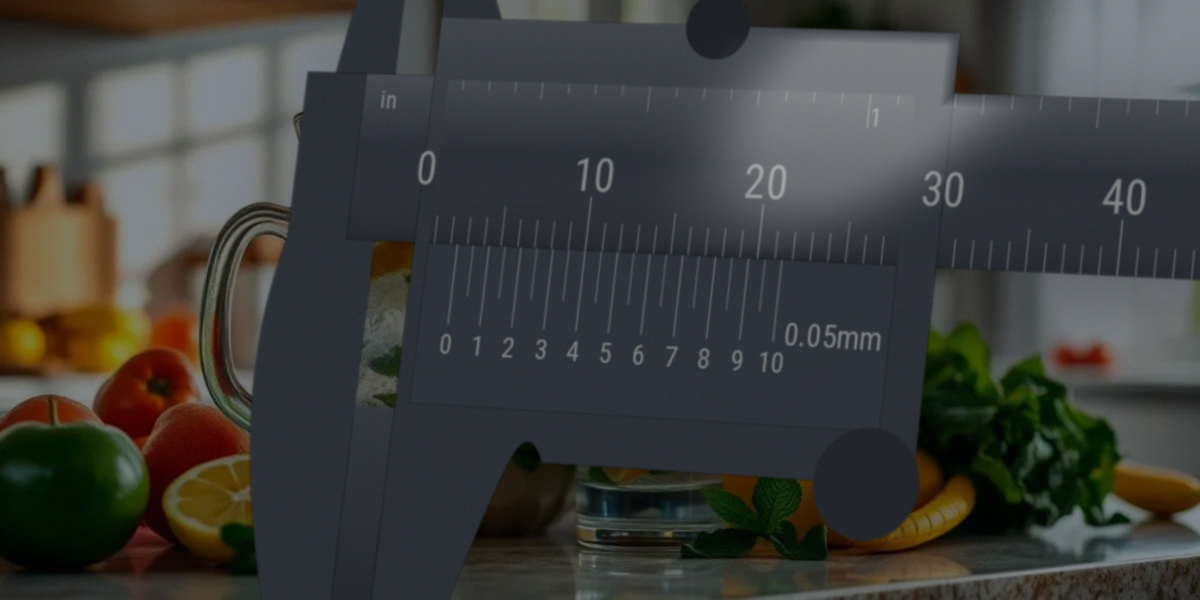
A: 2.4 (mm)
